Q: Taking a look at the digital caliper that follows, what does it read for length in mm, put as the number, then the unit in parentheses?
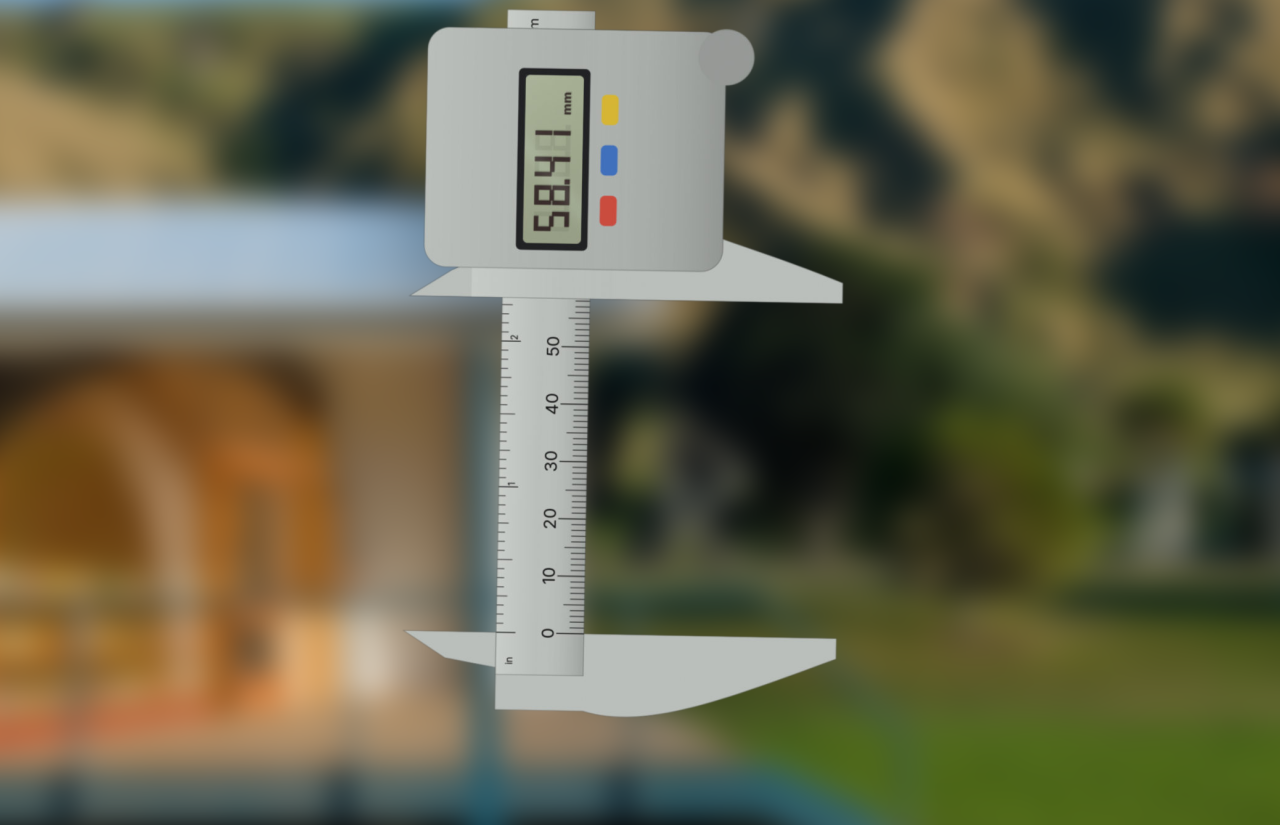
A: 58.41 (mm)
